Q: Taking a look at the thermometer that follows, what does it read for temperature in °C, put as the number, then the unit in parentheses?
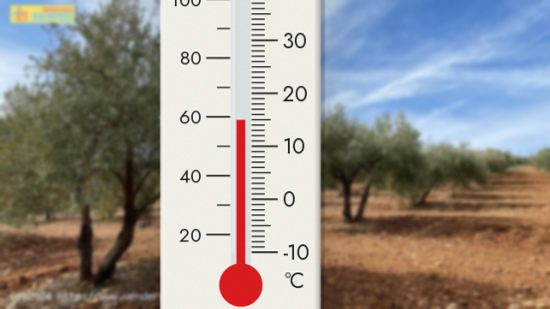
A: 15 (°C)
